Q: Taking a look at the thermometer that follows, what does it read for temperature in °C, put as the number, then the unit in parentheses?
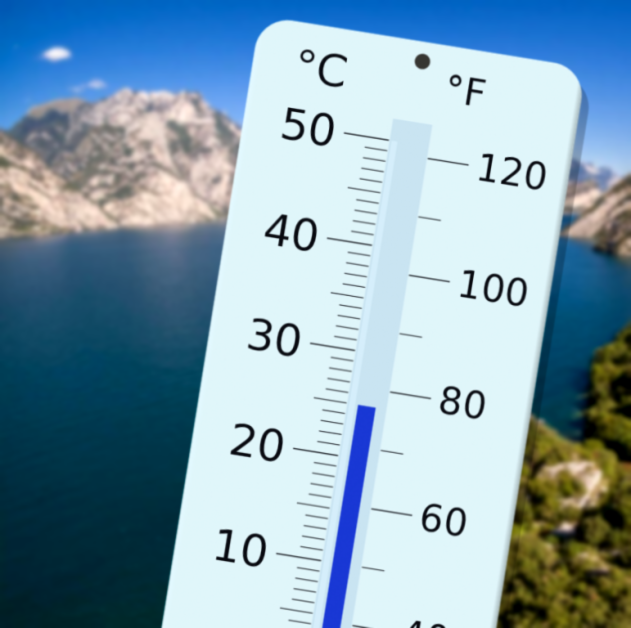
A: 25 (°C)
